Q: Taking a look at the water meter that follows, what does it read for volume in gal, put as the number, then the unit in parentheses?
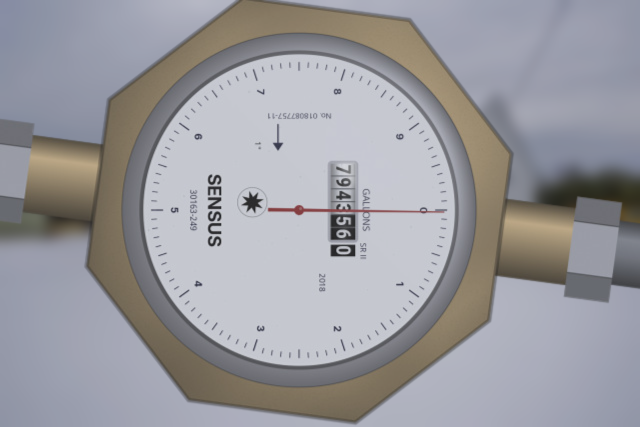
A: 7943560.0 (gal)
